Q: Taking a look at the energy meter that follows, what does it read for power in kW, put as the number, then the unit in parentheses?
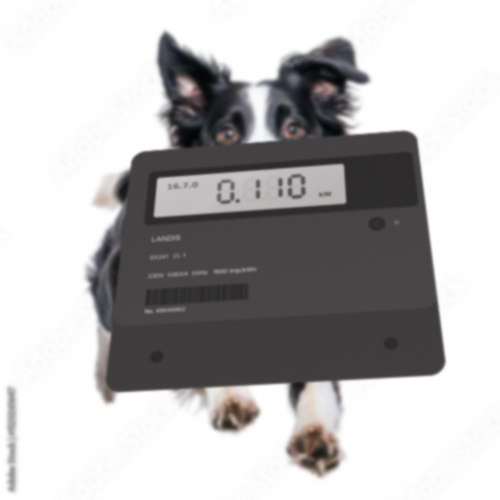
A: 0.110 (kW)
